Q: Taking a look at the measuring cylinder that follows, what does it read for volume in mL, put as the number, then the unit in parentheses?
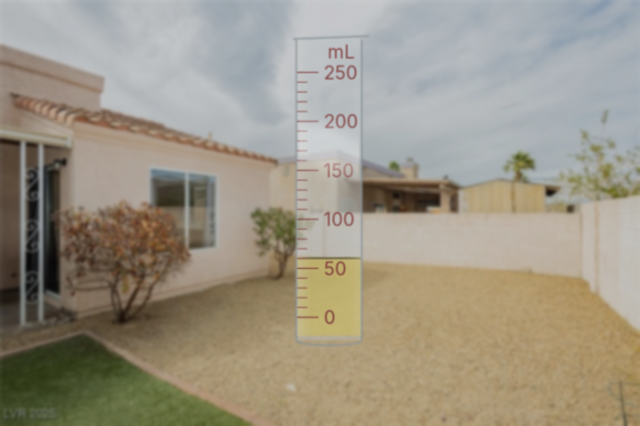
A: 60 (mL)
